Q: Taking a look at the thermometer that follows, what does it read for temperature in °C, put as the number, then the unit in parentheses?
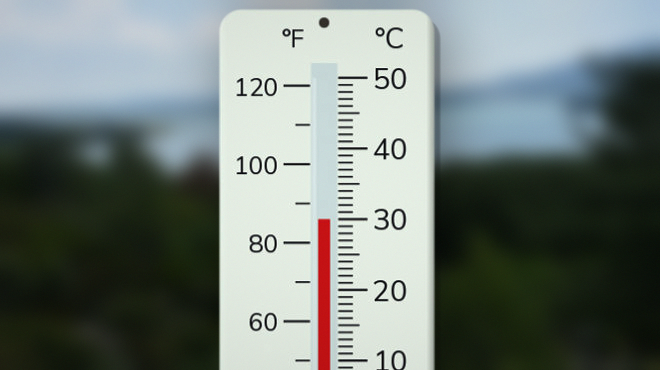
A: 30 (°C)
